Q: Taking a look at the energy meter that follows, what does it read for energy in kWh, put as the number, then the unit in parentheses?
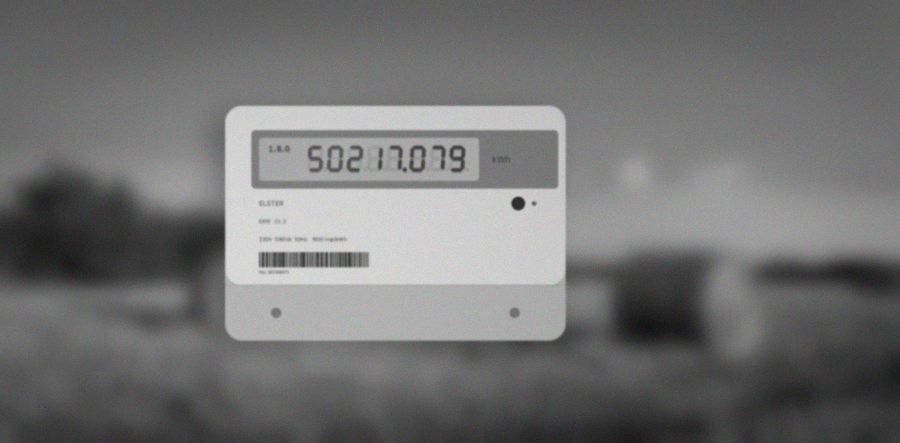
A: 50217.079 (kWh)
